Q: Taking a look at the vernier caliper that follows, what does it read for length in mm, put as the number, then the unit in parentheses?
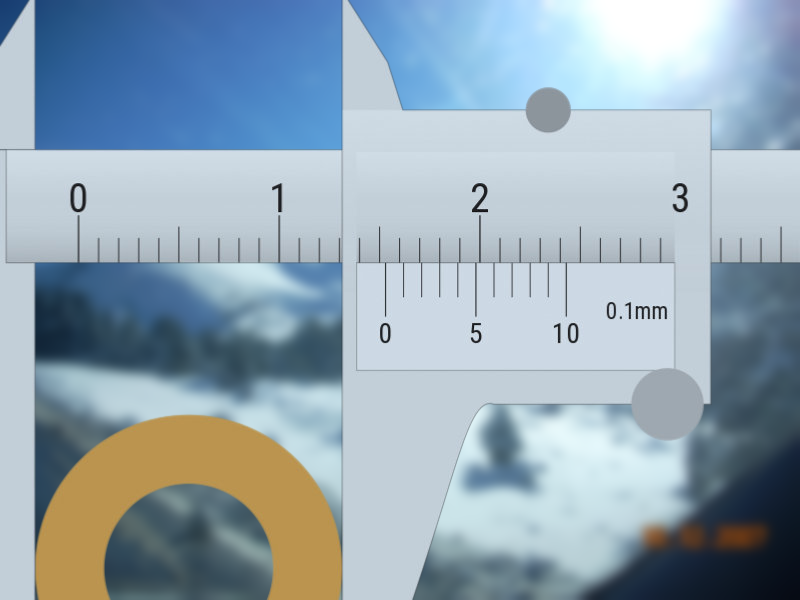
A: 15.3 (mm)
